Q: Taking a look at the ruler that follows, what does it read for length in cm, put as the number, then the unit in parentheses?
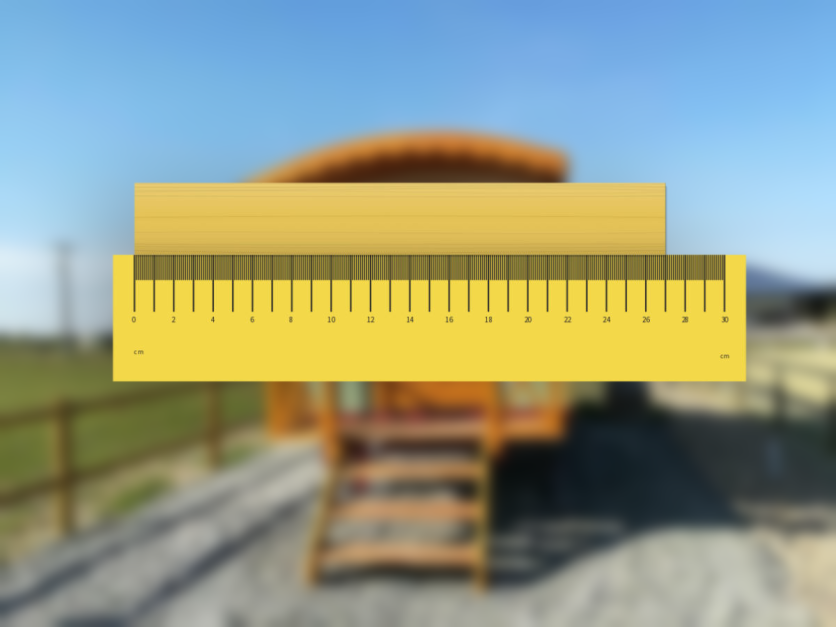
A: 27 (cm)
